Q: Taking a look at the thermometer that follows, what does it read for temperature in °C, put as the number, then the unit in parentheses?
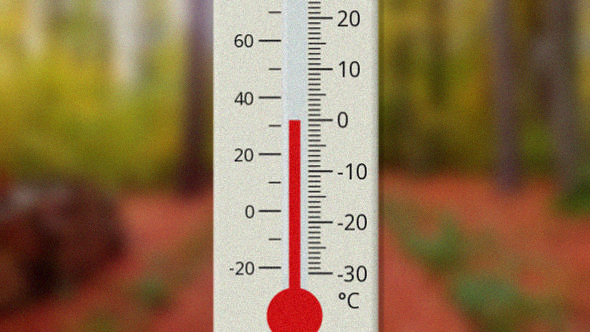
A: 0 (°C)
